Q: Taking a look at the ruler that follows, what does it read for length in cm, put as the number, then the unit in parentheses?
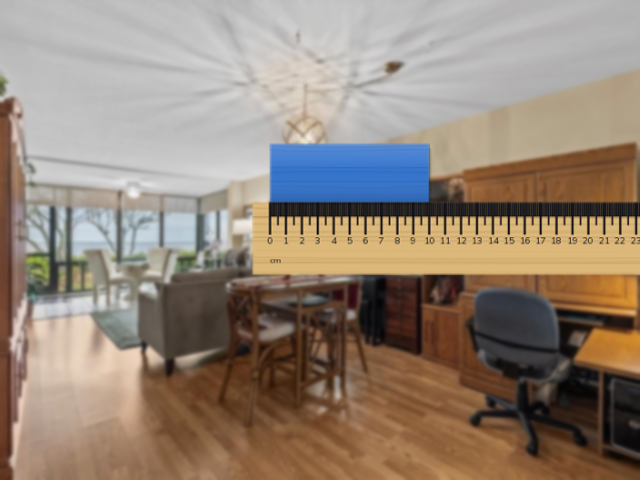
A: 10 (cm)
